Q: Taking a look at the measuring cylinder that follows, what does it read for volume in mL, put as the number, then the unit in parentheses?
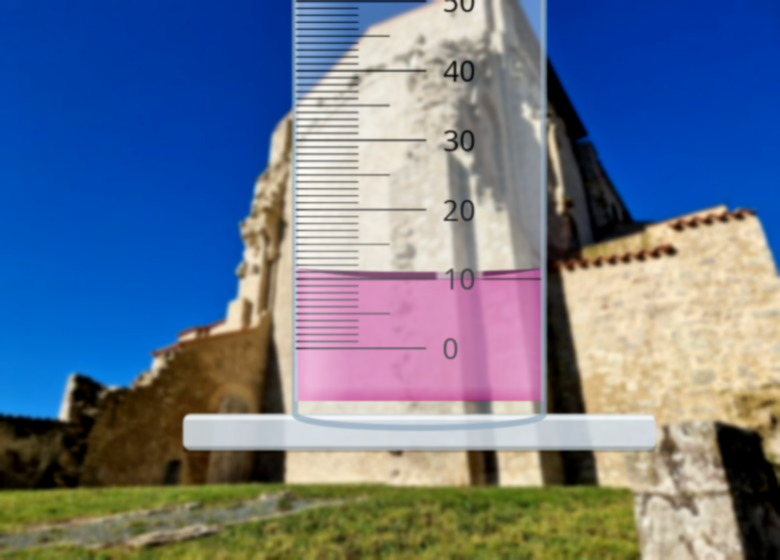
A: 10 (mL)
